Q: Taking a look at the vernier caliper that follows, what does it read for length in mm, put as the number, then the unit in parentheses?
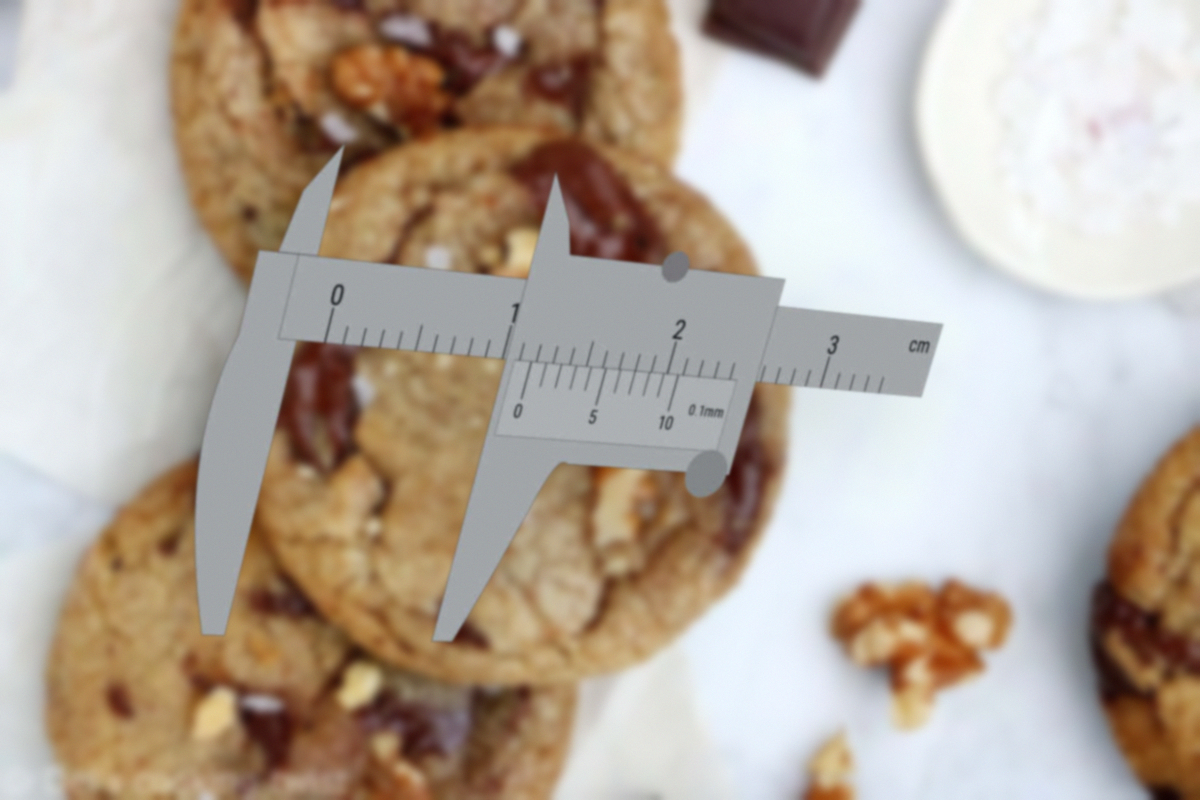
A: 11.7 (mm)
